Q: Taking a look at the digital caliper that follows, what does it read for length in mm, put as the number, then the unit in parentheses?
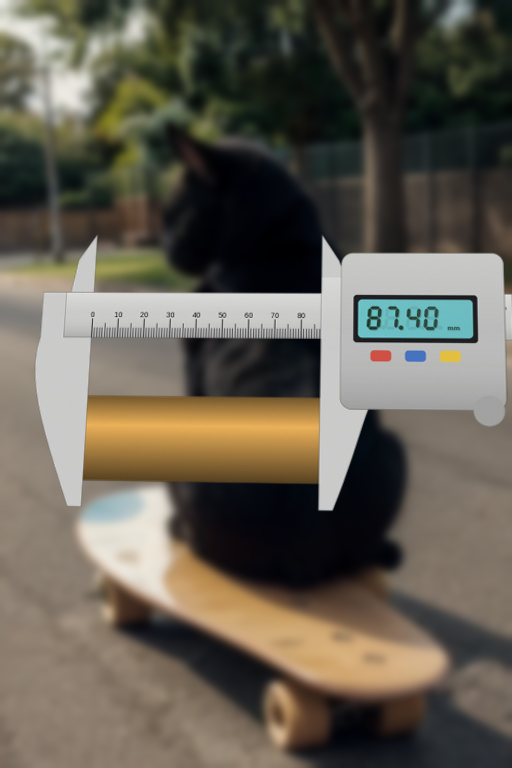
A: 87.40 (mm)
